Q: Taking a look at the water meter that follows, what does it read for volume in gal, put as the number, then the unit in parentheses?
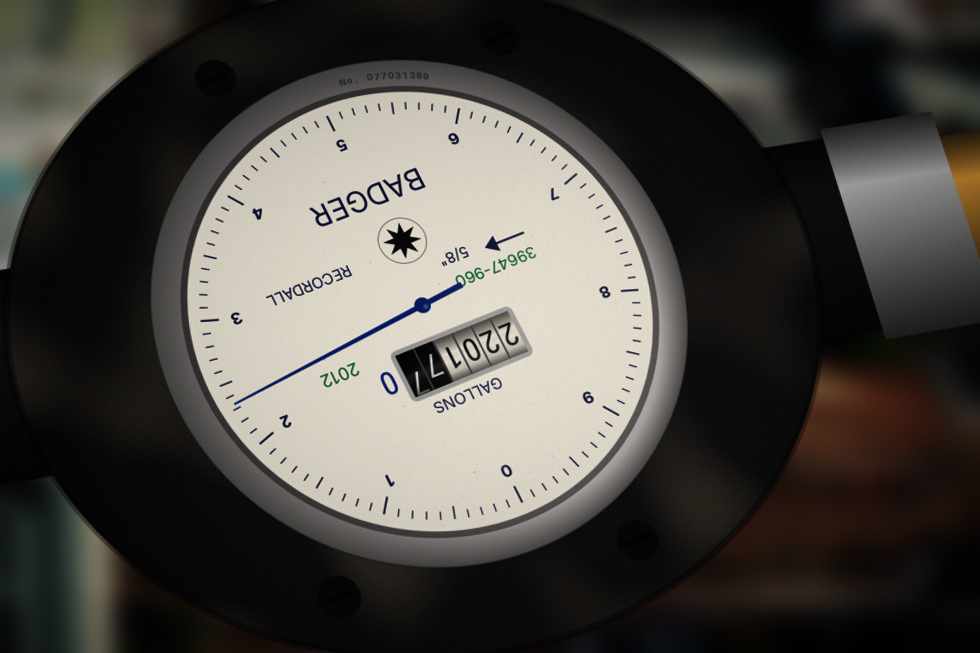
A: 2201772.3 (gal)
